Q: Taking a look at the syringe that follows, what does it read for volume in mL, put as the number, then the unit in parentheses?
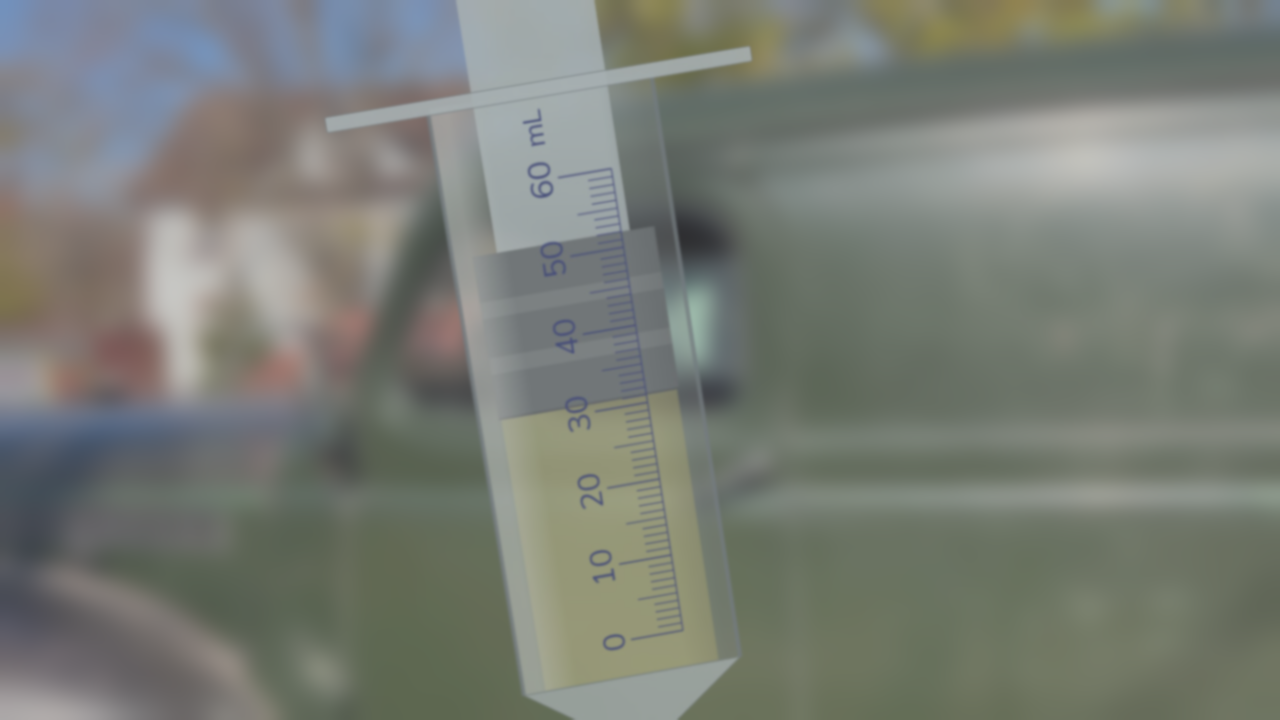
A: 31 (mL)
